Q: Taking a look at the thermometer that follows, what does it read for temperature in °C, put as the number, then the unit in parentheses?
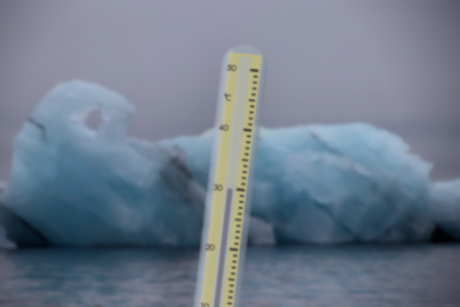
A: 30 (°C)
